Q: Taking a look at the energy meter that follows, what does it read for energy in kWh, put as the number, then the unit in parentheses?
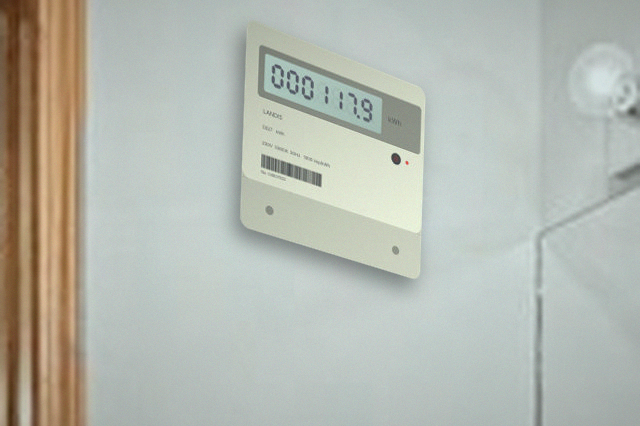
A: 117.9 (kWh)
